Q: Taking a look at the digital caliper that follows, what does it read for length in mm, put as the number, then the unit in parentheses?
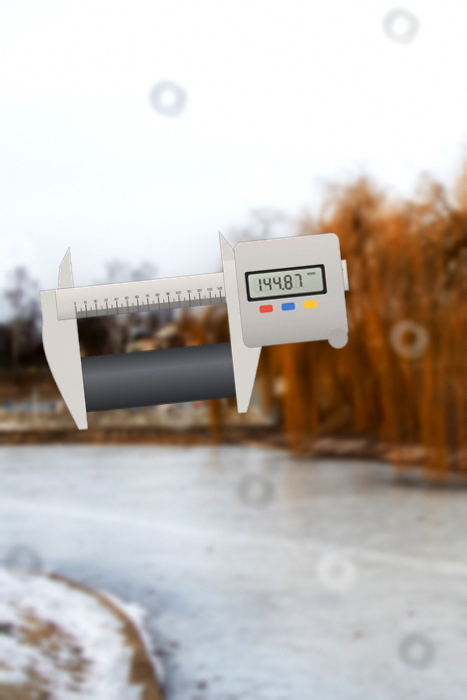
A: 144.87 (mm)
